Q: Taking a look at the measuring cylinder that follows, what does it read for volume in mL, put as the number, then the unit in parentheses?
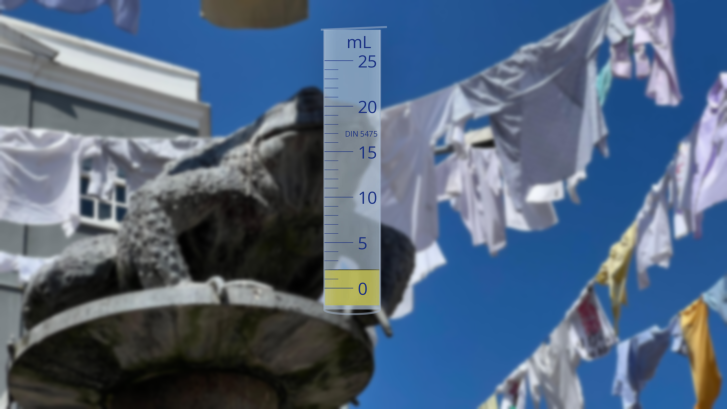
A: 2 (mL)
